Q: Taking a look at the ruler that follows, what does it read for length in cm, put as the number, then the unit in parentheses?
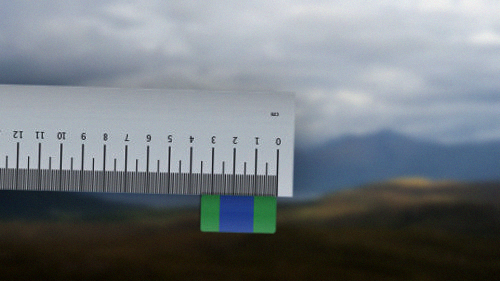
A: 3.5 (cm)
